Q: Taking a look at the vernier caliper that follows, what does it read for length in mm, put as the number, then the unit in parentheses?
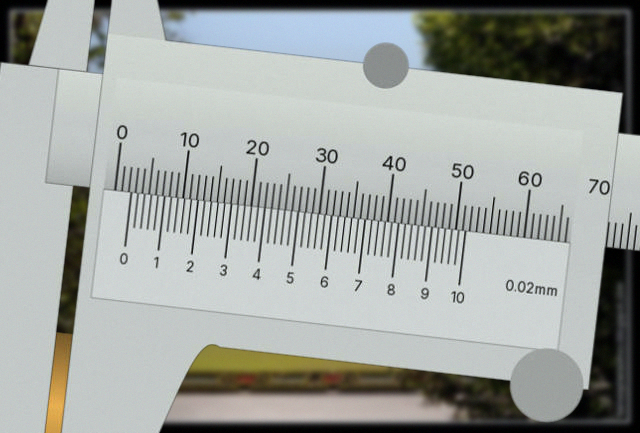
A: 2.4 (mm)
